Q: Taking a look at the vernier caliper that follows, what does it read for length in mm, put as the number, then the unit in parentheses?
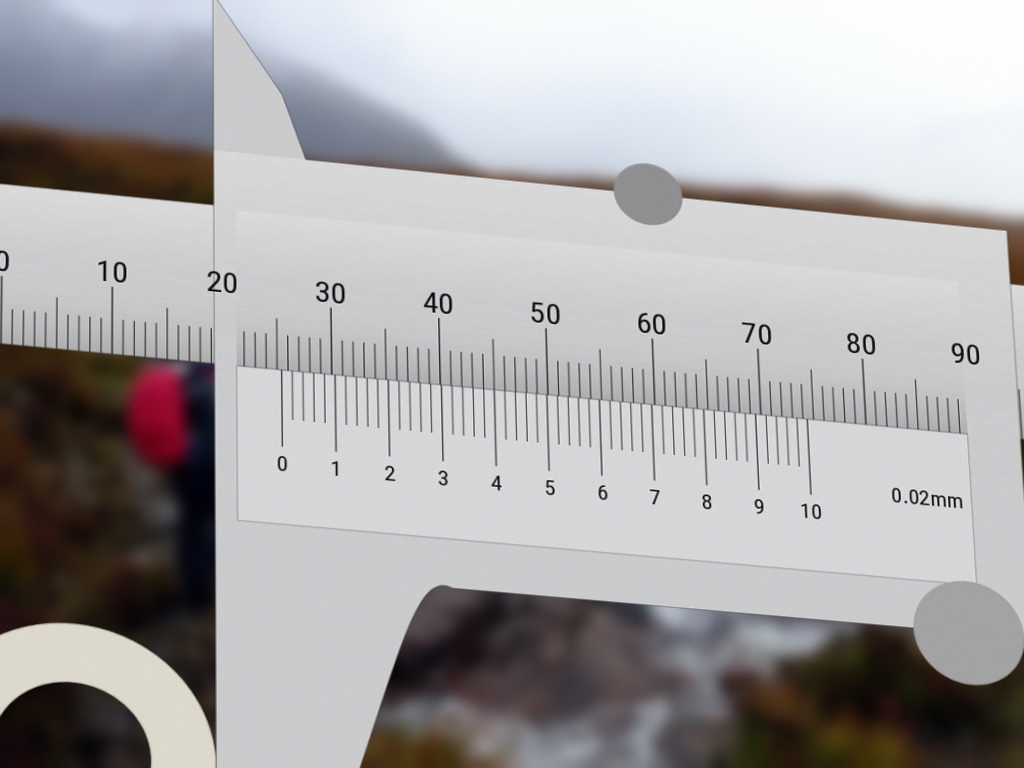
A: 25.4 (mm)
